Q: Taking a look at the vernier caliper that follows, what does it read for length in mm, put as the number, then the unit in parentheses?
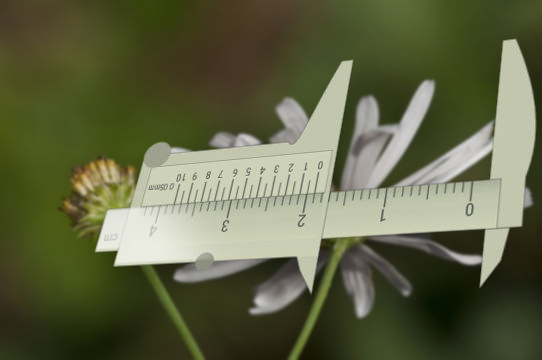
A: 19.0 (mm)
